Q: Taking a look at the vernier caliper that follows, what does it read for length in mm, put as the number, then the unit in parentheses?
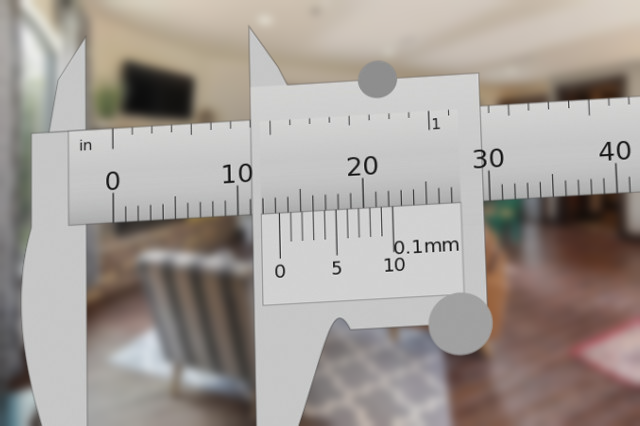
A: 13.3 (mm)
